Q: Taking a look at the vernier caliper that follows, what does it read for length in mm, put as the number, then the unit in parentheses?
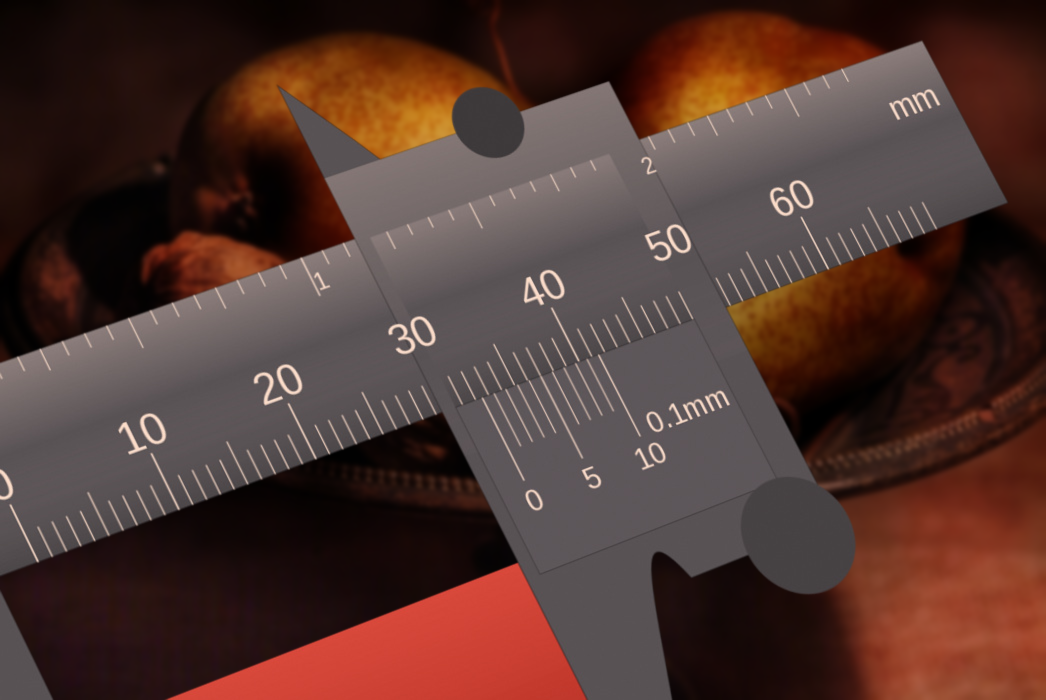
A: 32.5 (mm)
